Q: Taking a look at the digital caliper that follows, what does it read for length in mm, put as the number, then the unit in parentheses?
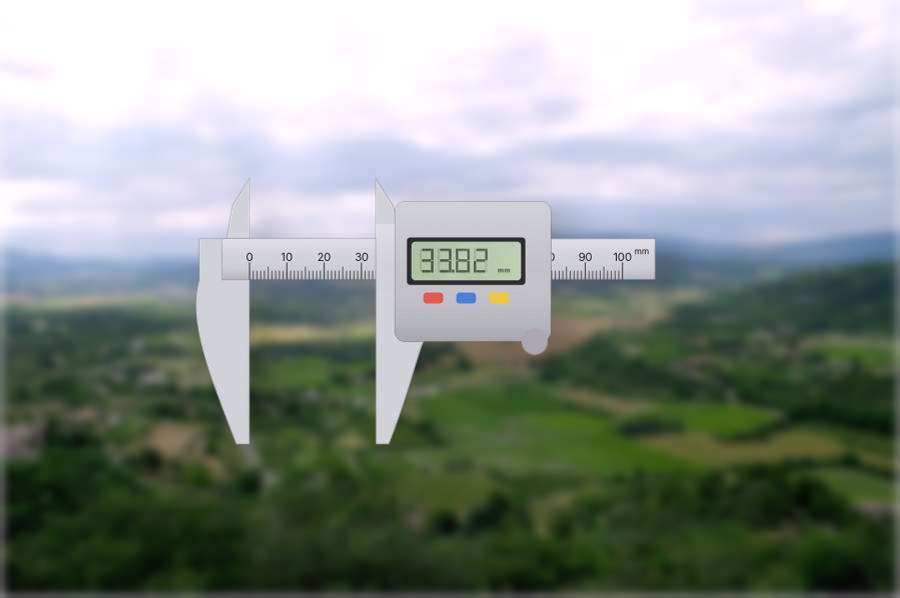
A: 33.82 (mm)
